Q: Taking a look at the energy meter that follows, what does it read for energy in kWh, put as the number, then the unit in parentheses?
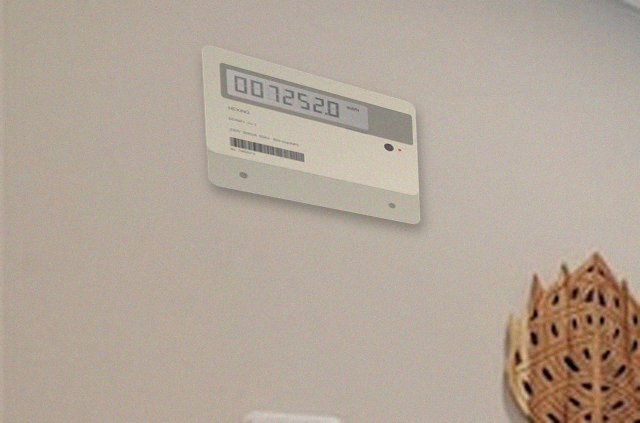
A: 7252.0 (kWh)
